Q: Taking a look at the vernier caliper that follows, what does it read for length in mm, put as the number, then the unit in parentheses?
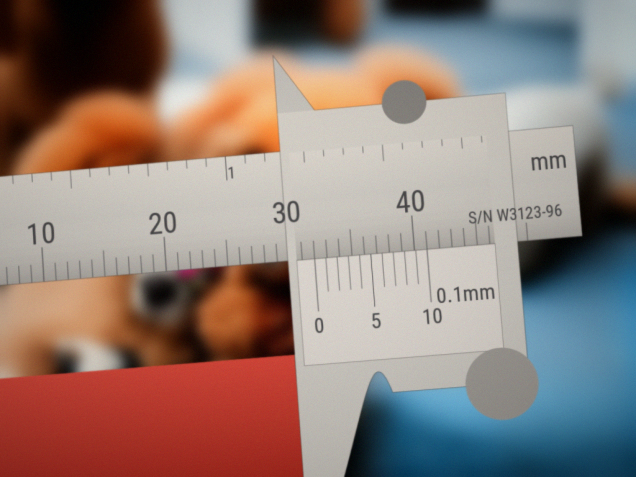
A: 32.0 (mm)
